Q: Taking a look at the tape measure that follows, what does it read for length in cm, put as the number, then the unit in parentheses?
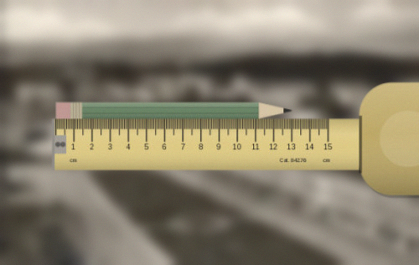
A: 13 (cm)
